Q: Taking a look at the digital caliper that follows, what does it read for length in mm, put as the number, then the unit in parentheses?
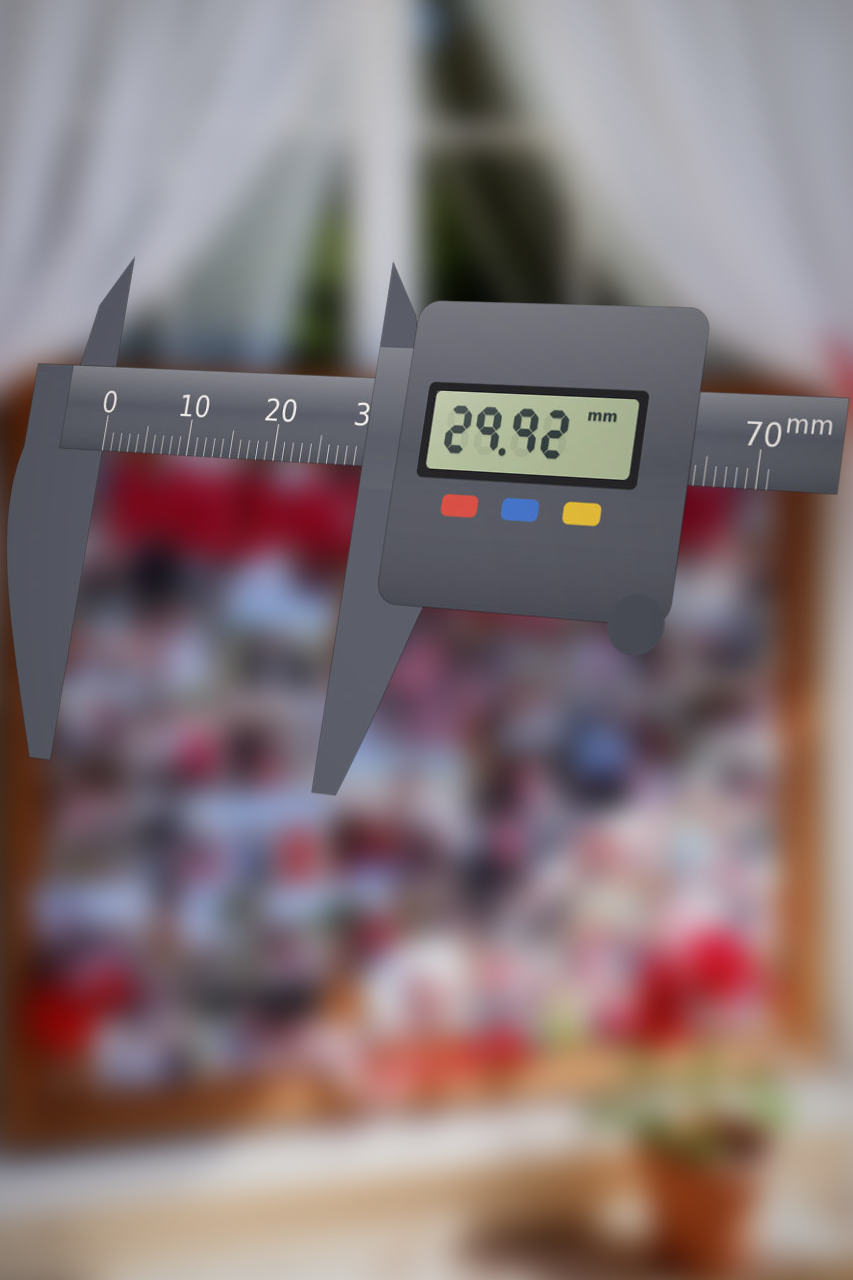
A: 29.92 (mm)
